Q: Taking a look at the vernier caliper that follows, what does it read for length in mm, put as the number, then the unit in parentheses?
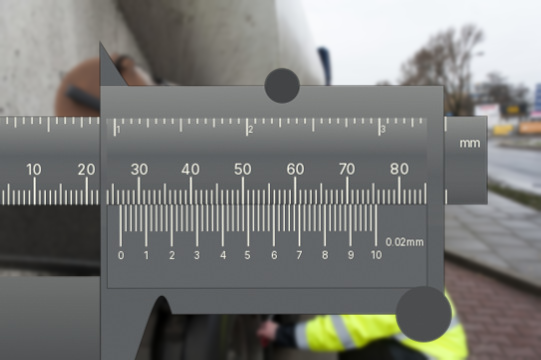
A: 26.5 (mm)
